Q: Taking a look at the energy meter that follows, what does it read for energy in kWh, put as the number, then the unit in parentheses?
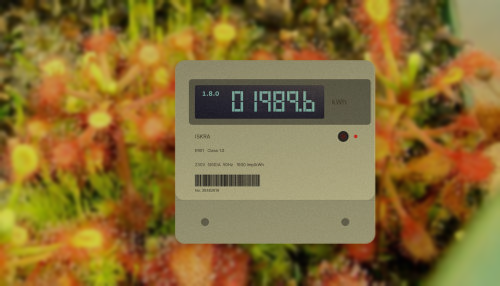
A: 1989.6 (kWh)
